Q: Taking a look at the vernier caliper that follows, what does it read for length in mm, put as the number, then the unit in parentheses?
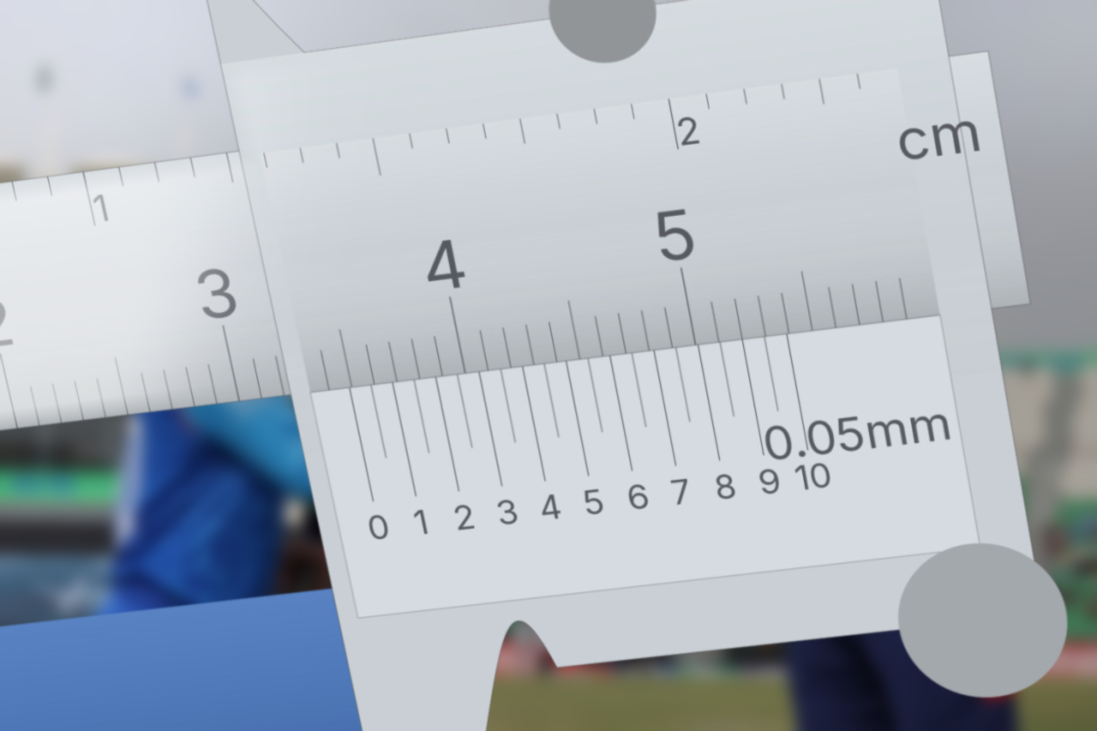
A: 34.9 (mm)
